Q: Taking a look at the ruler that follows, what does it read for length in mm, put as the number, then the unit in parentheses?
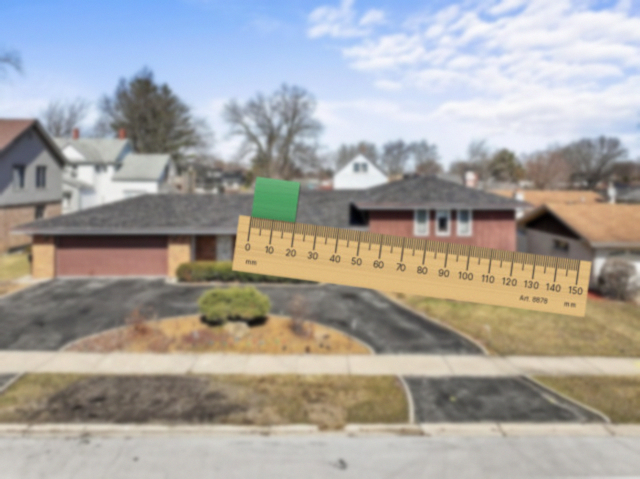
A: 20 (mm)
